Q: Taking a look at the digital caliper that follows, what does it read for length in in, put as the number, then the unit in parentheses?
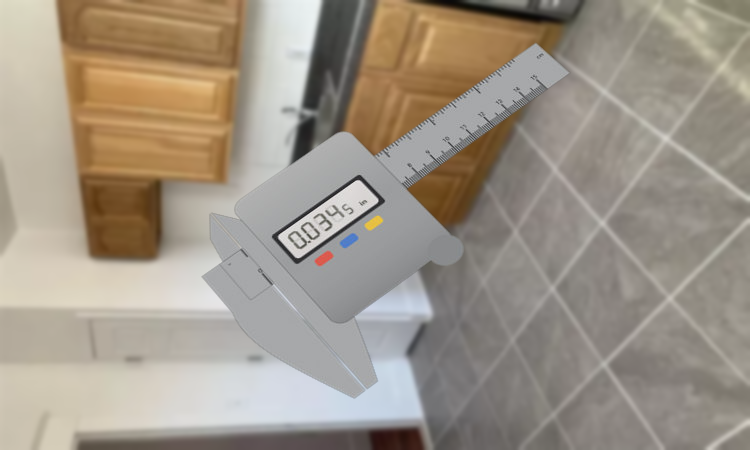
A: 0.0345 (in)
